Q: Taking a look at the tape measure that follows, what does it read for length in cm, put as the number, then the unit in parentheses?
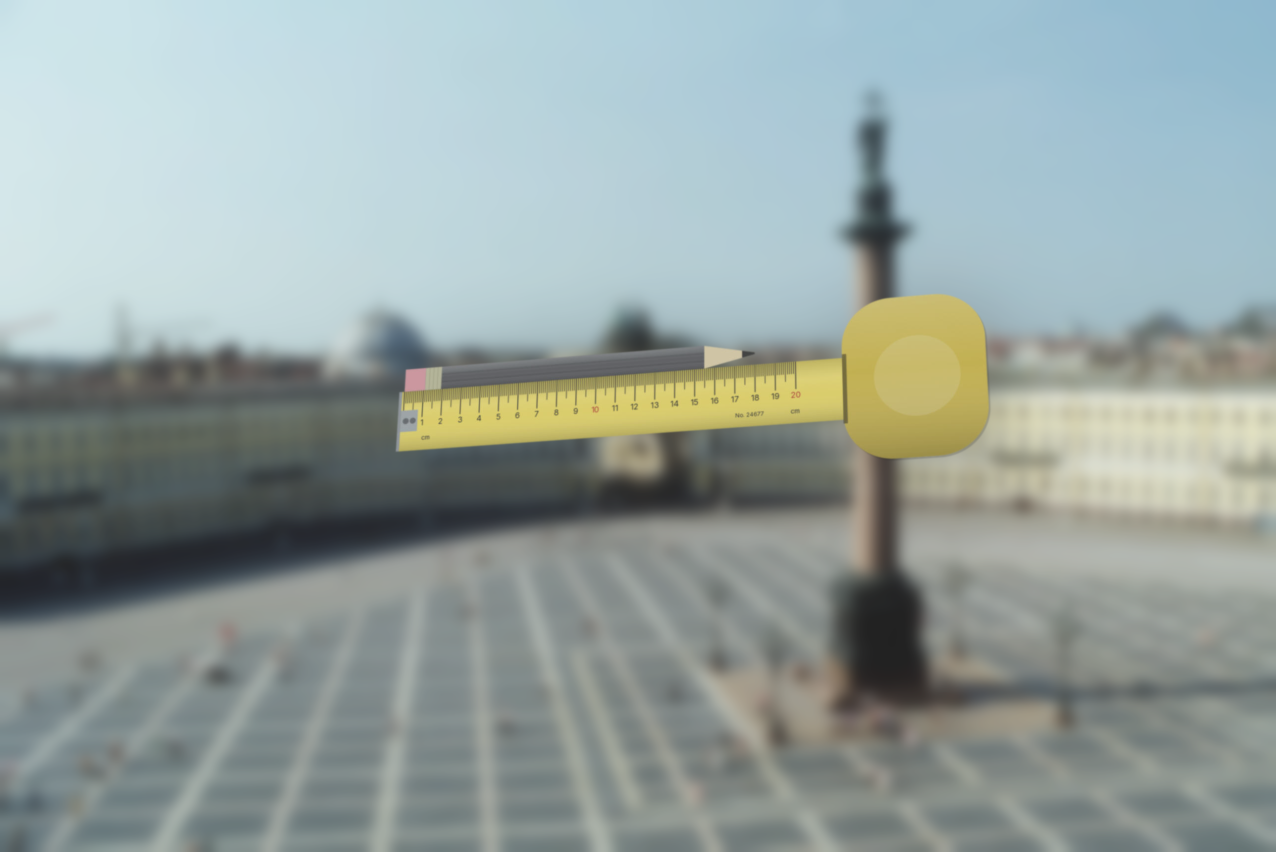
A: 18 (cm)
